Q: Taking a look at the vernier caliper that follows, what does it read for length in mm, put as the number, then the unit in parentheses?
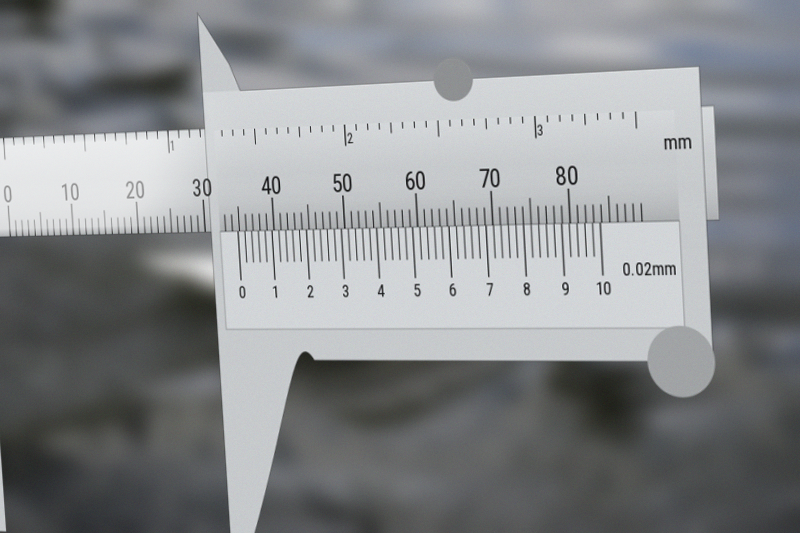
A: 34.8 (mm)
